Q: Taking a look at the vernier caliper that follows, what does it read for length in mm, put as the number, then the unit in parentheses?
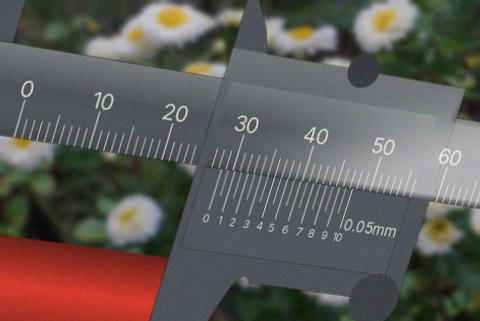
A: 28.4 (mm)
